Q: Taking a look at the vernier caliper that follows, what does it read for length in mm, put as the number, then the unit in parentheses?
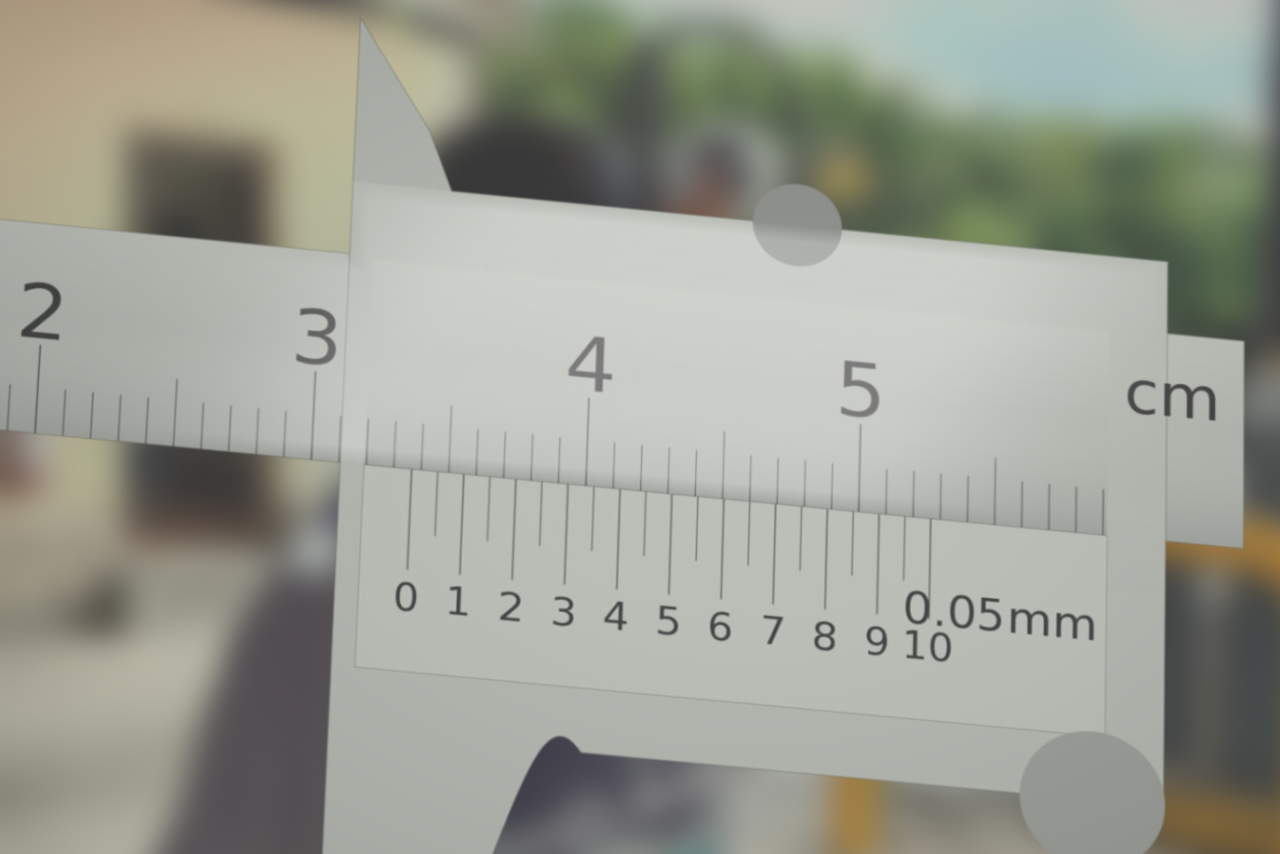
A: 33.65 (mm)
